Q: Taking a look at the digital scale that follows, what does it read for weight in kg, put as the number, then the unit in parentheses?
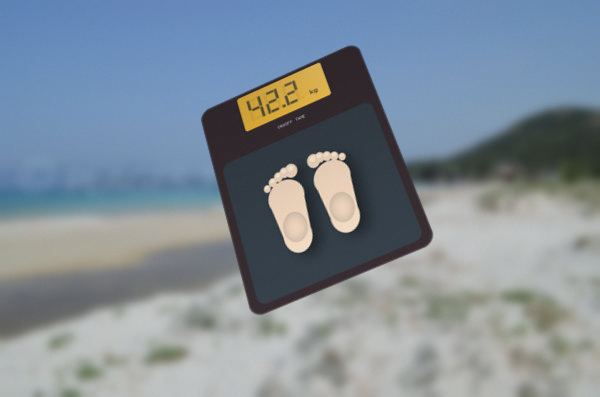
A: 42.2 (kg)
